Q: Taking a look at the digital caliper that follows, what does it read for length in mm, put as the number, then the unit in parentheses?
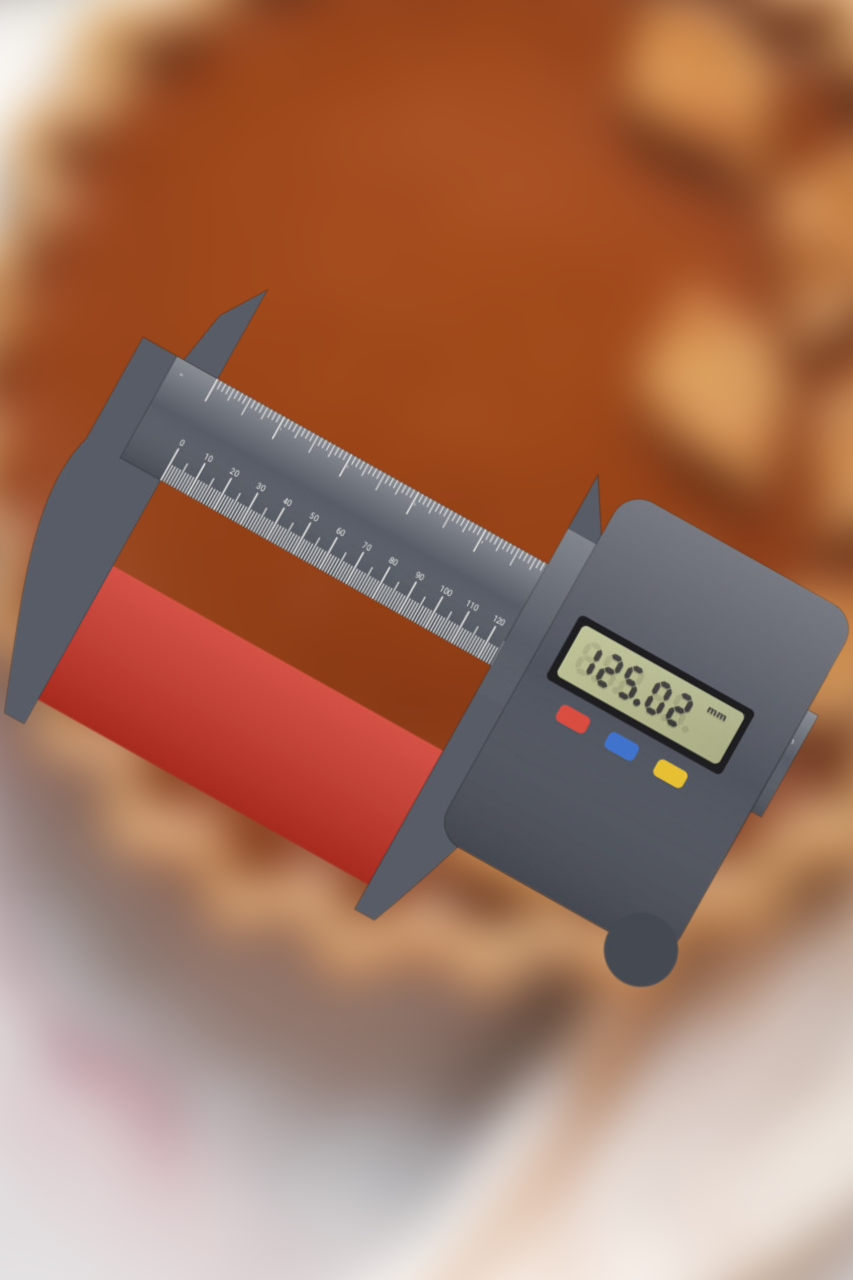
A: 125.02 (mm)
